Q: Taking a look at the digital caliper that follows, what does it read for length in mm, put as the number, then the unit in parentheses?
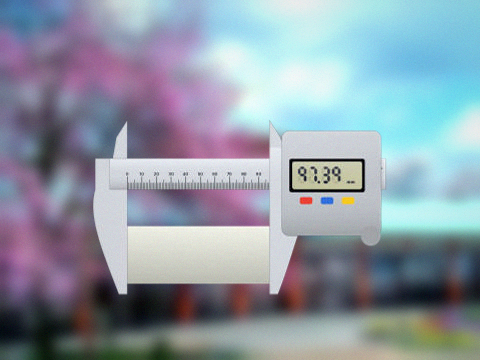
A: 97.39 (mm)
